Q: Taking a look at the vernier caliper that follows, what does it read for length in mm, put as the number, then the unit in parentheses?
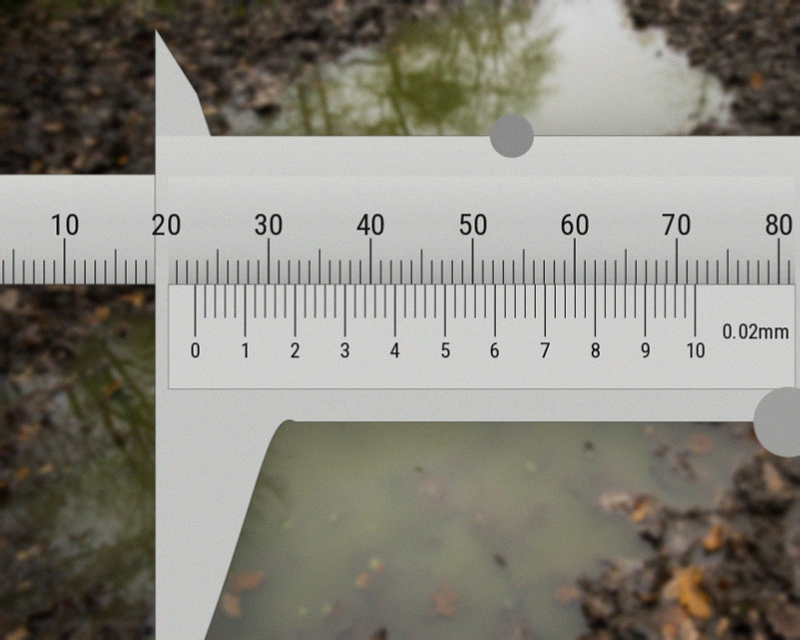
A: 22.8 (mm)
